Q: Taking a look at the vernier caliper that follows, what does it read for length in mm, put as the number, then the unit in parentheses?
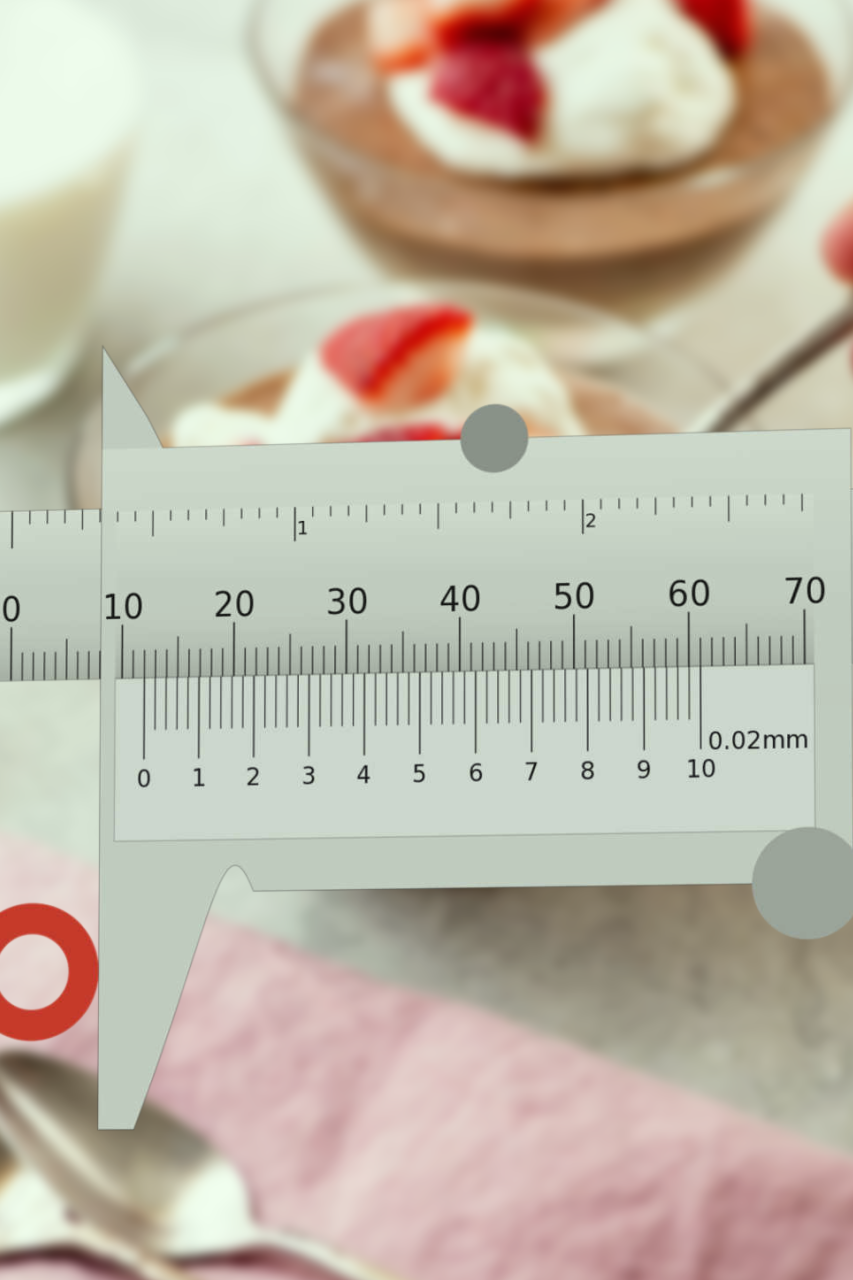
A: 12.0 (mm)
